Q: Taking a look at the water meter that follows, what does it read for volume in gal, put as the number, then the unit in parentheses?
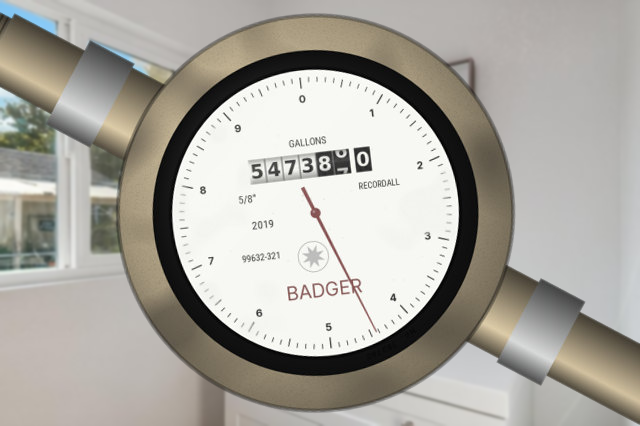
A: 5473864.4 (gal)
